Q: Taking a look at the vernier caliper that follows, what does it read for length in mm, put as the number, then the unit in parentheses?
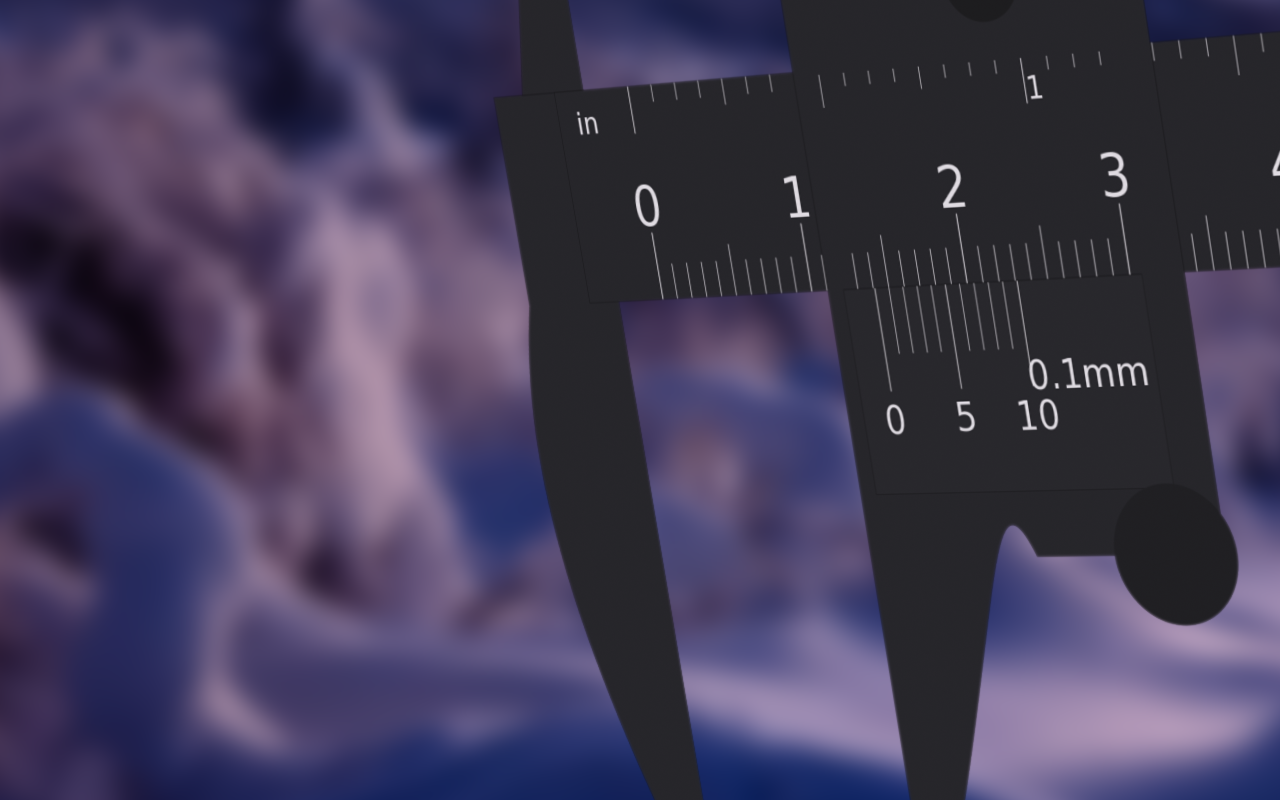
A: 14.1 (mm)
